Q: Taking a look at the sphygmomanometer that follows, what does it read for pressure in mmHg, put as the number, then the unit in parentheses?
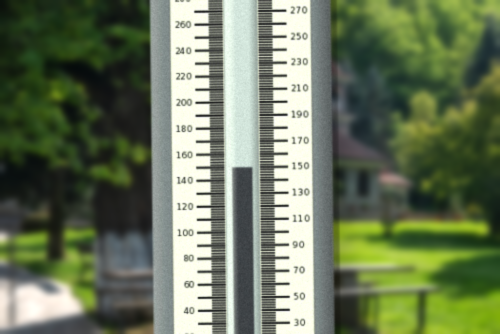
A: 150 (mmHg)
